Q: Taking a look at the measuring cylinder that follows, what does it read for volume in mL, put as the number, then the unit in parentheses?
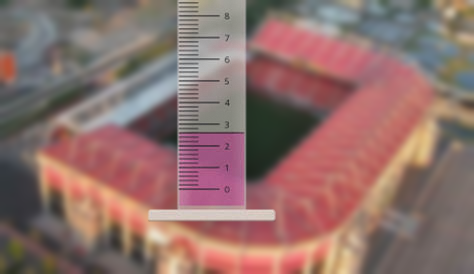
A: 2.6 (mL)
